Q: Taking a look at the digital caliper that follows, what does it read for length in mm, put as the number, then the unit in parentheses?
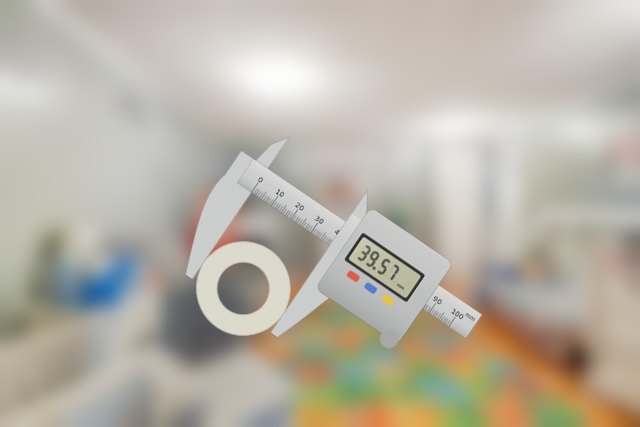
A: 39.57 (mm)
